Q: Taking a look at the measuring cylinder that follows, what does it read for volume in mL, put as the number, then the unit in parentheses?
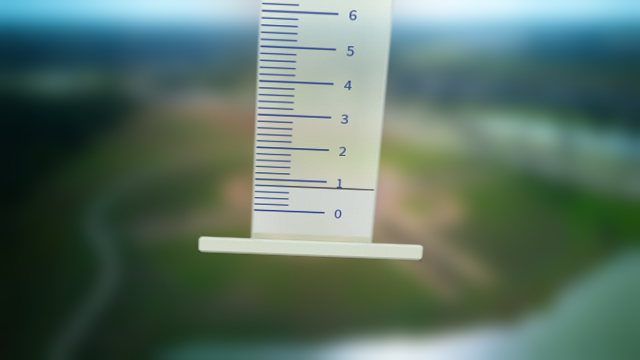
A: 0.8 (mL)
